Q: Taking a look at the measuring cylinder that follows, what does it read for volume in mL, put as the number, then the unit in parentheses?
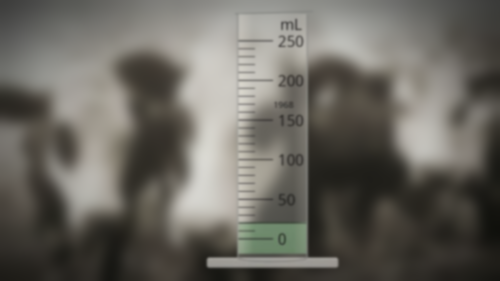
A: 20 (mL)
